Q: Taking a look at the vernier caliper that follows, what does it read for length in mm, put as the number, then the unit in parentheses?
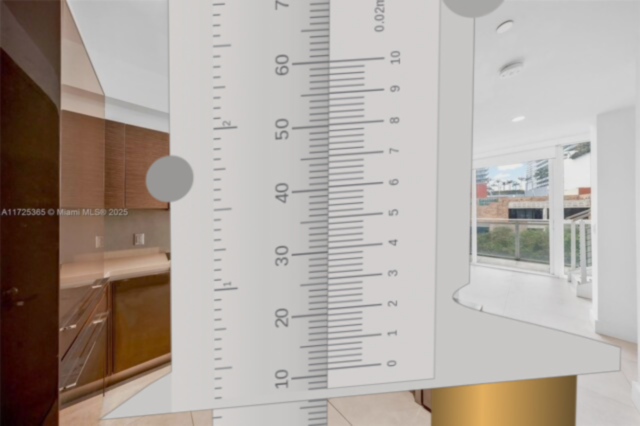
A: 11.0 (mm)
